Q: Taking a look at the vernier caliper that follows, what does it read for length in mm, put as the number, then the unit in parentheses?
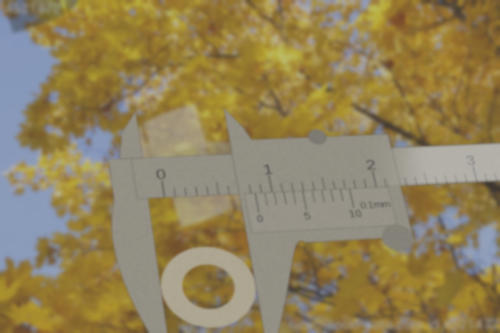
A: 8.4 (mm)
